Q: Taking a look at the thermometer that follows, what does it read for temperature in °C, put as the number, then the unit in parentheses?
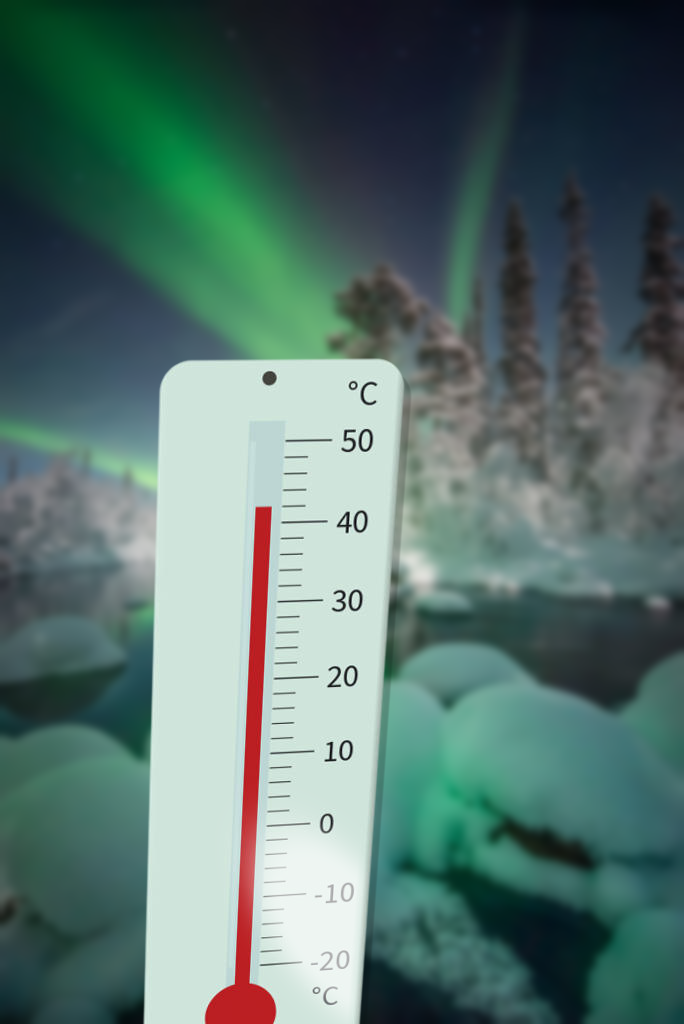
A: 42 (°C)
